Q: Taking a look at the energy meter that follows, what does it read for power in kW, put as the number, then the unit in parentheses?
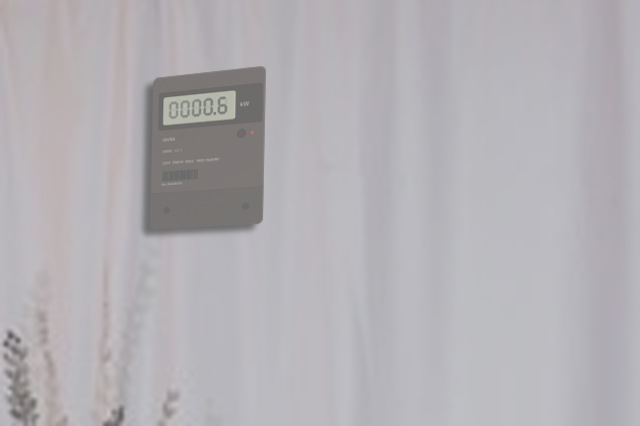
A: 0.6 (kW)
